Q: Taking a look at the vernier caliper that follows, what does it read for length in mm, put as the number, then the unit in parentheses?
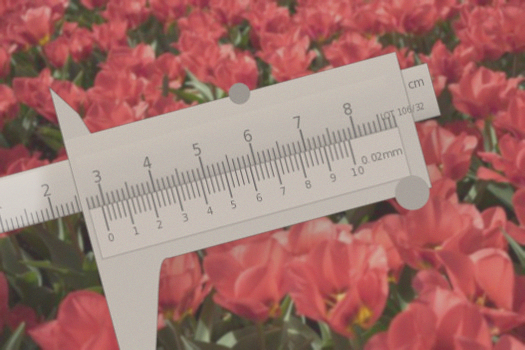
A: 29.5 (mm)
